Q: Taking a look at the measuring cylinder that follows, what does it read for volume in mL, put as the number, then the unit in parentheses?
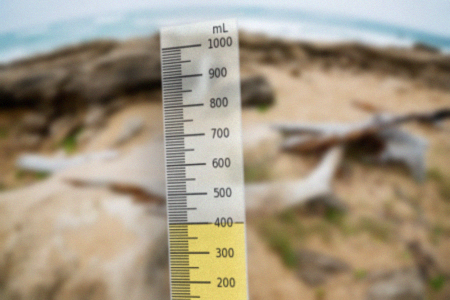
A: 400 (mL)
